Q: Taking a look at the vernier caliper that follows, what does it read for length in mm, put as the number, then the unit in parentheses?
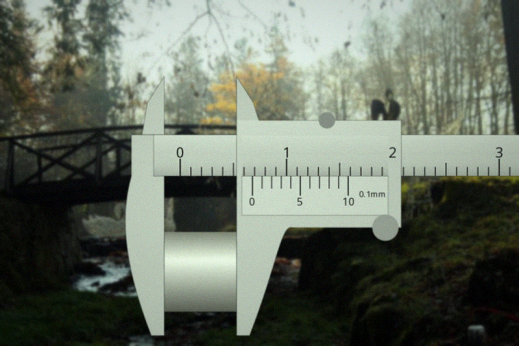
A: 6.8 (mm)
